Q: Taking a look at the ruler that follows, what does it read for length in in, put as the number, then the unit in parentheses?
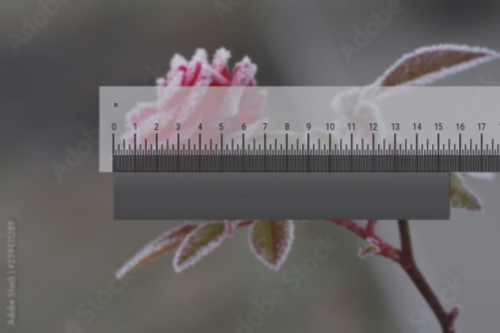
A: 15.5 (in)
